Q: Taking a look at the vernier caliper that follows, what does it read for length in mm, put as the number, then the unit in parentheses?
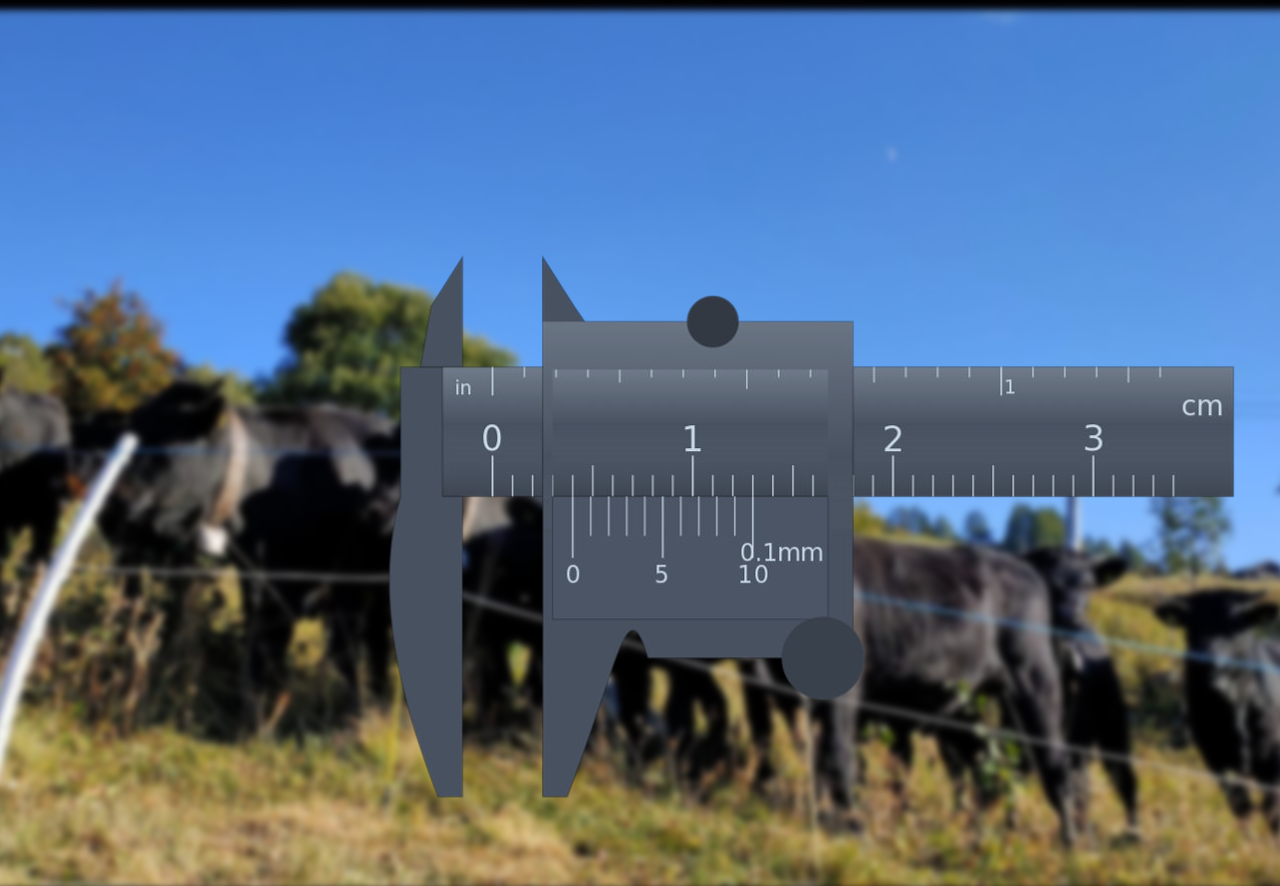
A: 4.0 (mm)
